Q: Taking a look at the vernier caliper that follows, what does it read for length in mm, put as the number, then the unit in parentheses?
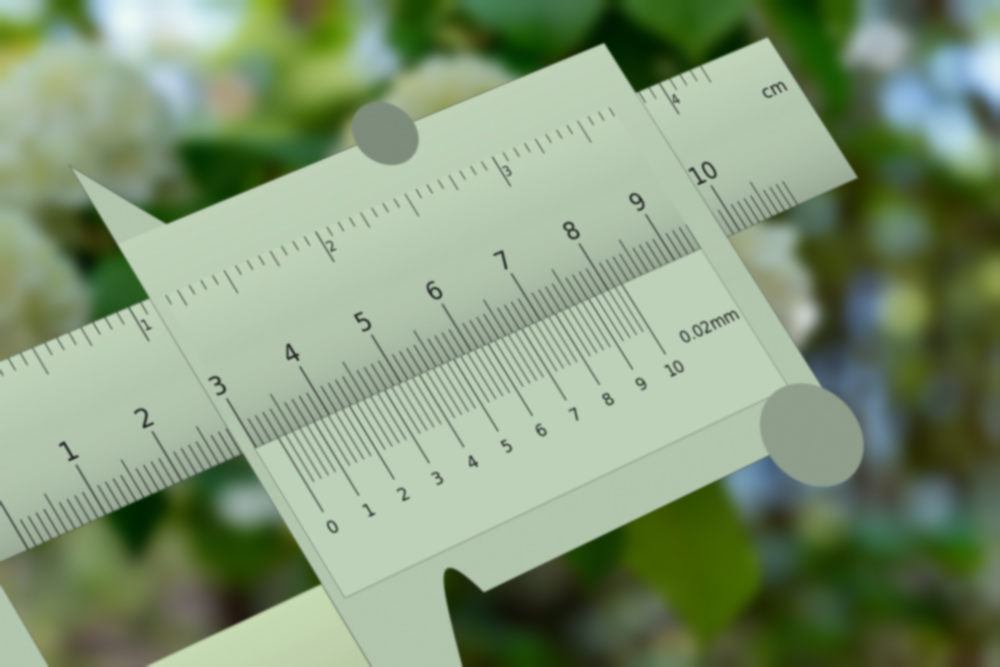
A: 33.0 (mm)
